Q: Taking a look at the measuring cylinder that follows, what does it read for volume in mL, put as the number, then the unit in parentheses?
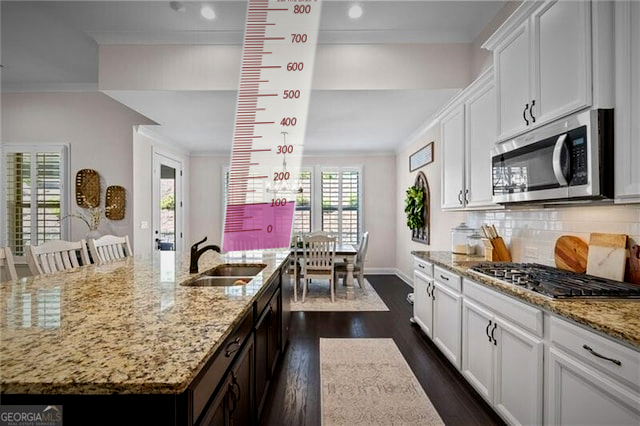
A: 100 (mL)
